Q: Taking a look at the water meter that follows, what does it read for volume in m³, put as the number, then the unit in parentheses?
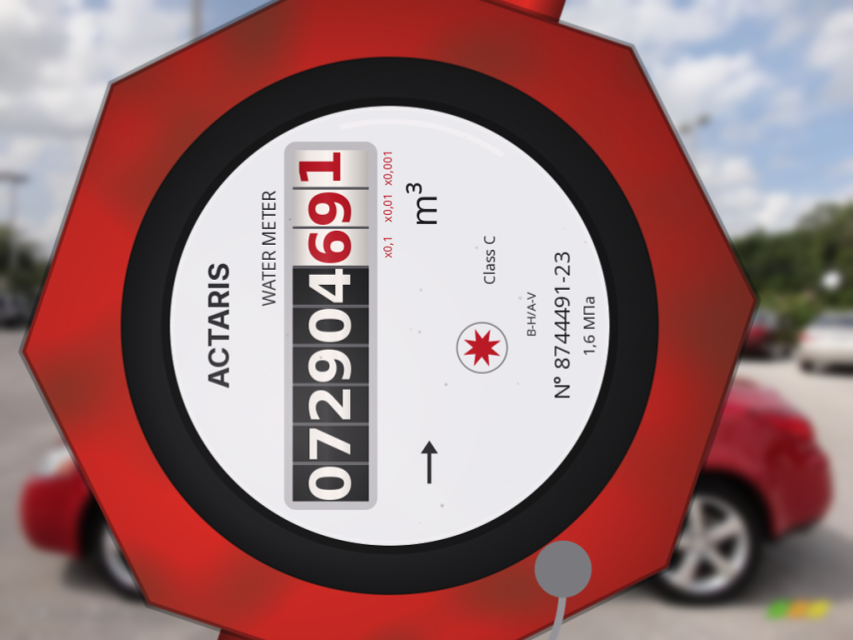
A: 72904.691 (m³)
